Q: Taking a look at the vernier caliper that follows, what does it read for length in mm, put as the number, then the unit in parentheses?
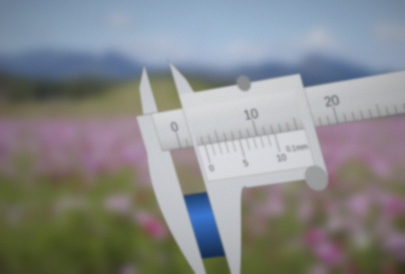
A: 3.2 (mm)
